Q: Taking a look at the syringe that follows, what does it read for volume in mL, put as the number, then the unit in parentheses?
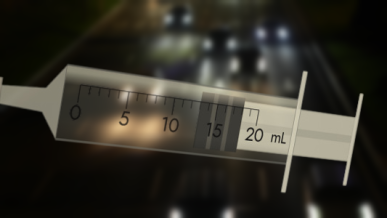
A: 13 (mL)
